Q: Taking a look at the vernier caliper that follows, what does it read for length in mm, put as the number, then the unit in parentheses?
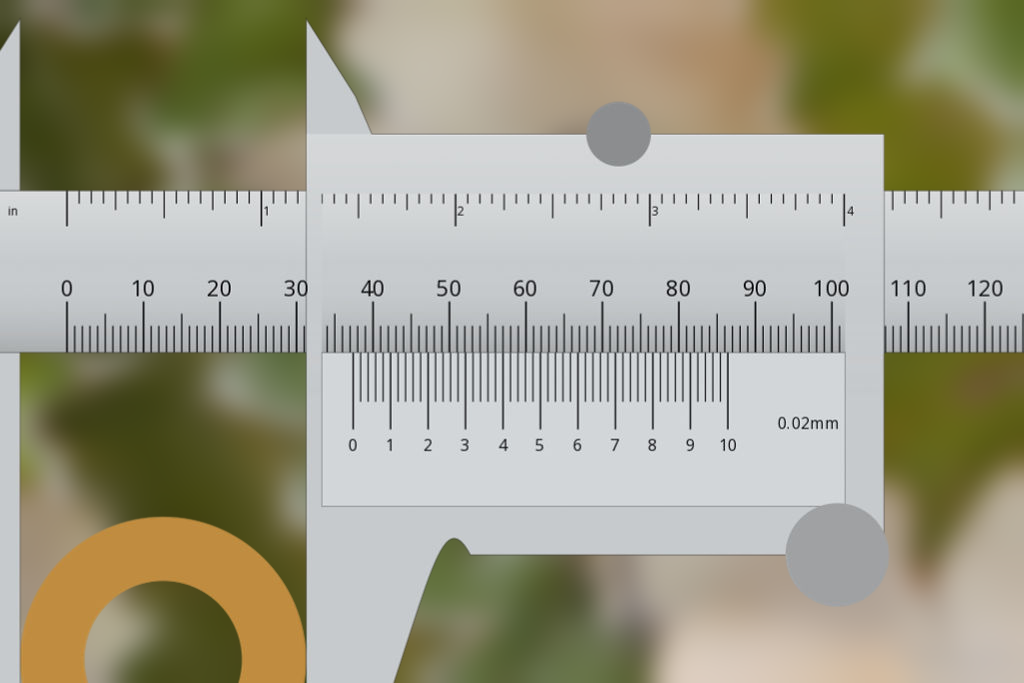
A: 37.4 (mm)
